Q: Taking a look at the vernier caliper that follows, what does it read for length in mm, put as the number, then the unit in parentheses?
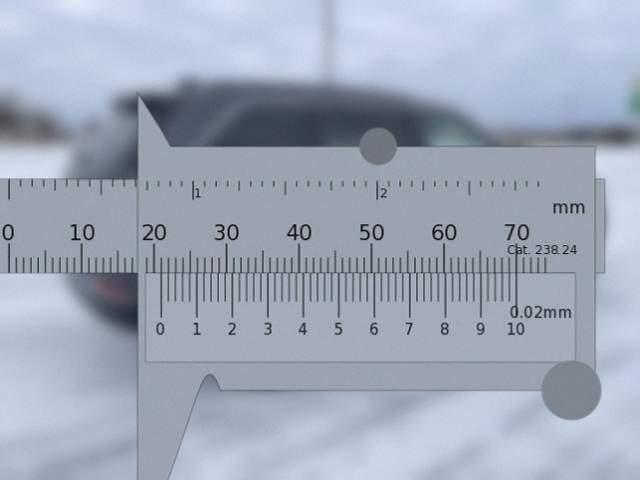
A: 21.0 (mm)
